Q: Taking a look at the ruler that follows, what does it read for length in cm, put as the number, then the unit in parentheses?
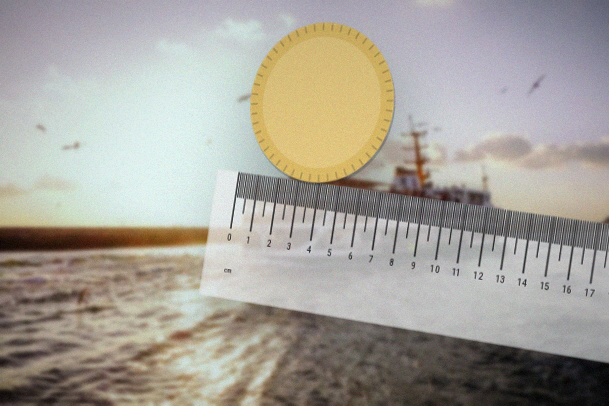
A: 7 (cm)
